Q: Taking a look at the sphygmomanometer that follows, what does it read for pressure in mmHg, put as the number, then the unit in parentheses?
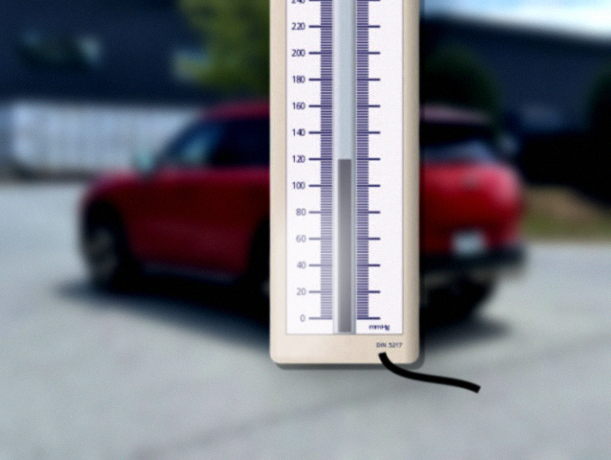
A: 120 (mmHg)
